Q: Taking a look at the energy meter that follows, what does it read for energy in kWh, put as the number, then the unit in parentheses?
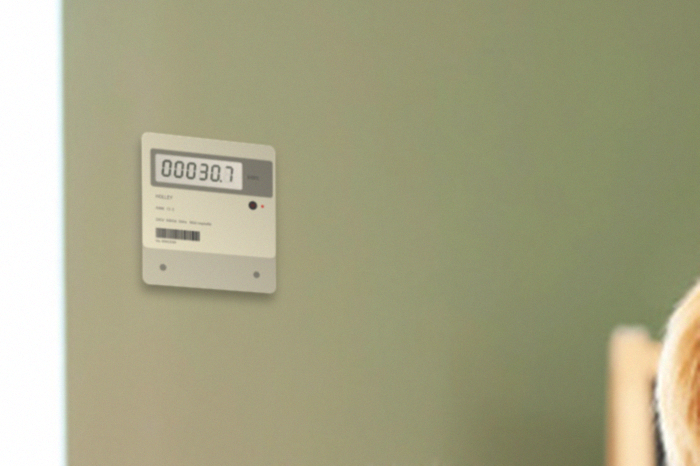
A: 30.7 (kWh)
